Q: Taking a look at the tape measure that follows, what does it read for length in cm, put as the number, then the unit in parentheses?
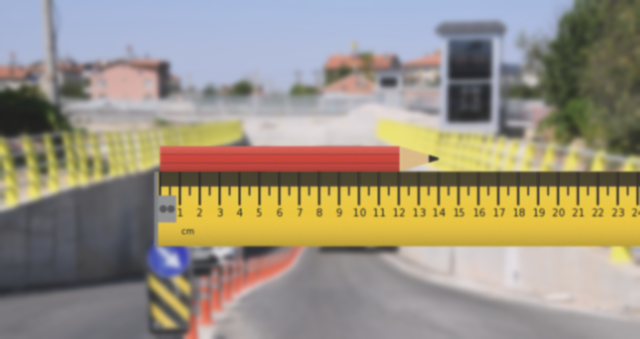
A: 14 (cm)
